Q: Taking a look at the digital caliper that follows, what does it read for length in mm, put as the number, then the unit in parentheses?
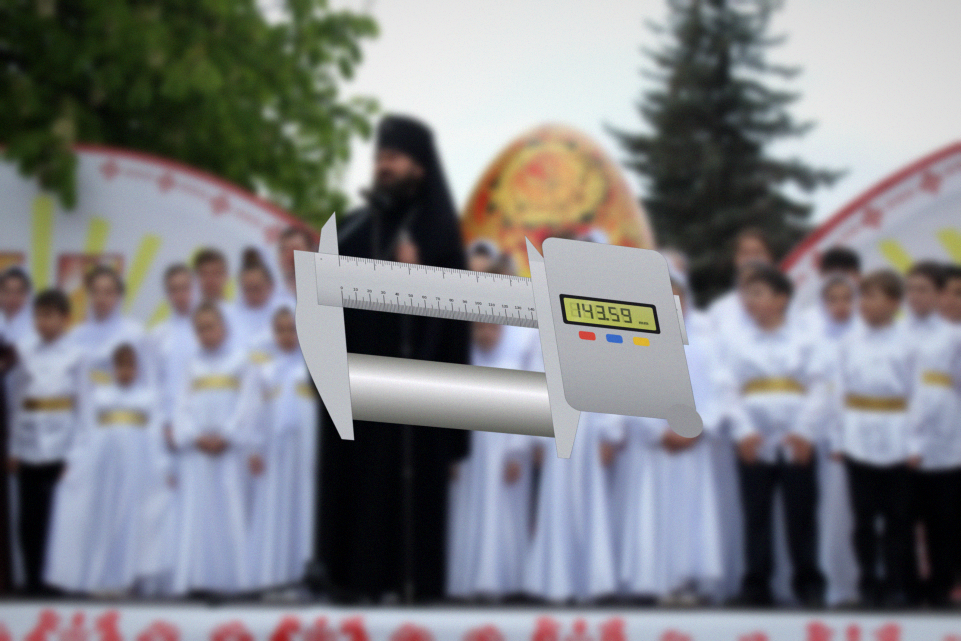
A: 143.59 (mm)
